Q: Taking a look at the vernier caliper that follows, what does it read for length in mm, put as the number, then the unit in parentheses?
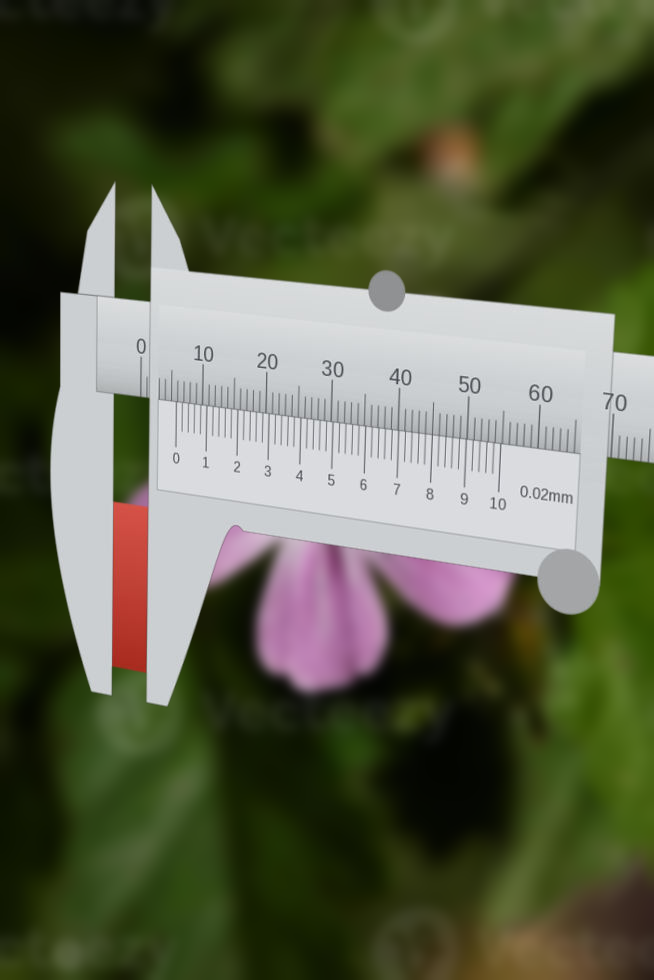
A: 5.8 (mm)
